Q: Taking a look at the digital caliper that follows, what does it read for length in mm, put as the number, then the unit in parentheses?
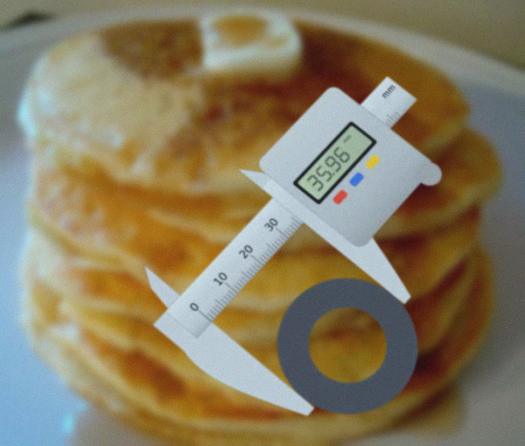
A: 35.96 (mm)
